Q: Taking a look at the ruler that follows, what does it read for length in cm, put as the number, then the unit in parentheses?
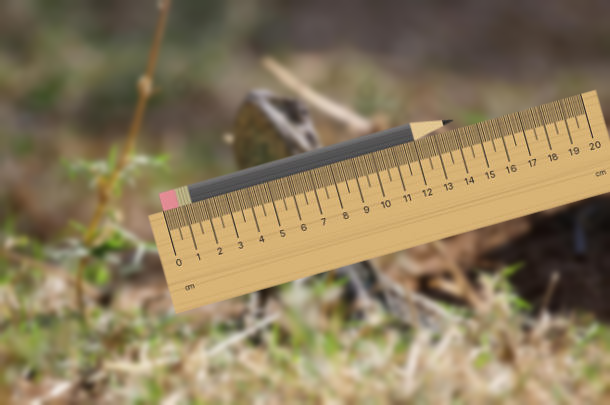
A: 14 (cm)
